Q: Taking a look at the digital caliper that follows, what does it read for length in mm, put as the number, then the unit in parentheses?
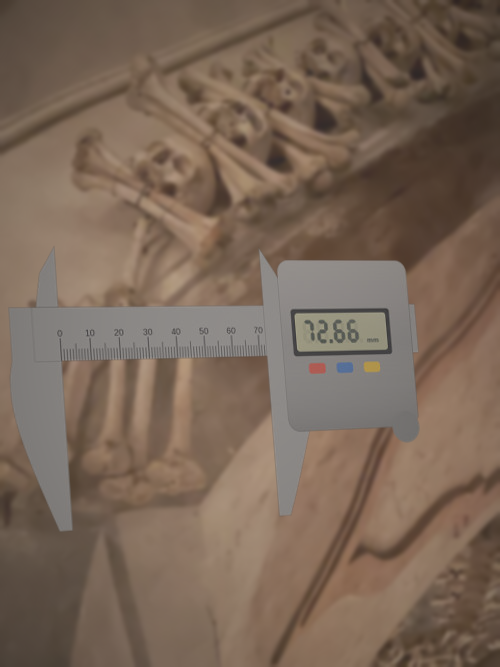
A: 72.66 (mm)
